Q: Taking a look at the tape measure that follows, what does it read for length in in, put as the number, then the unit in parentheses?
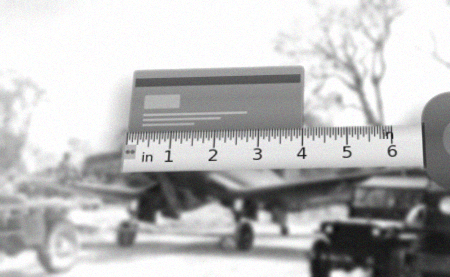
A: 4 (in)
